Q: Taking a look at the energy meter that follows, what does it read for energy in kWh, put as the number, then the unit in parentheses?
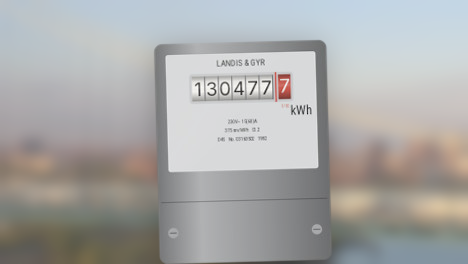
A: 130477.7 (kWh)
